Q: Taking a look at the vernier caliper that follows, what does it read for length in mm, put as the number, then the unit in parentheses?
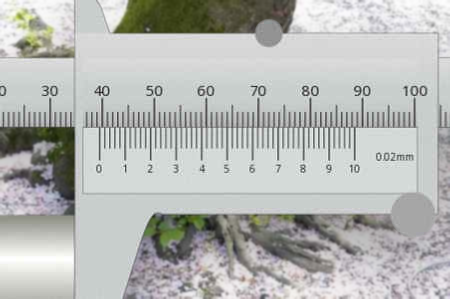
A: 39.5 (mm)
